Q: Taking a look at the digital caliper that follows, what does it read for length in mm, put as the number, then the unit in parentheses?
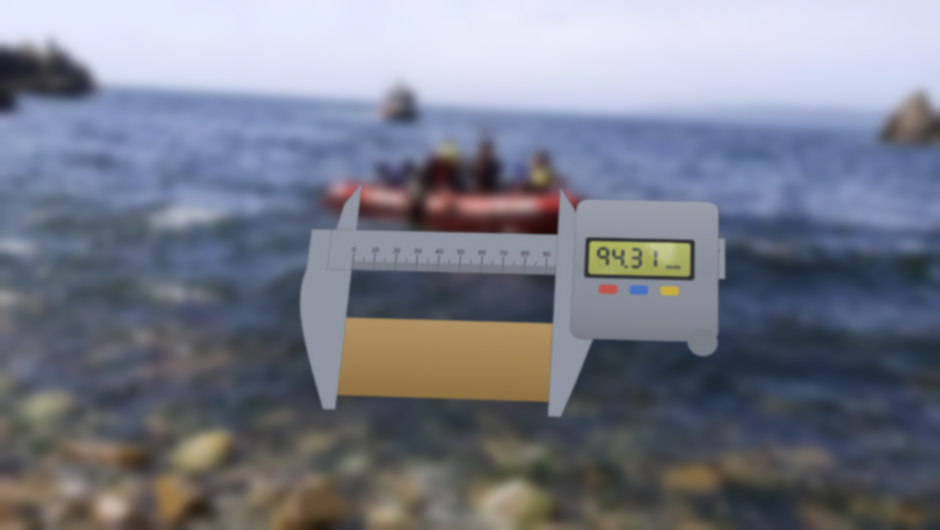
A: 94.31 (mm)
